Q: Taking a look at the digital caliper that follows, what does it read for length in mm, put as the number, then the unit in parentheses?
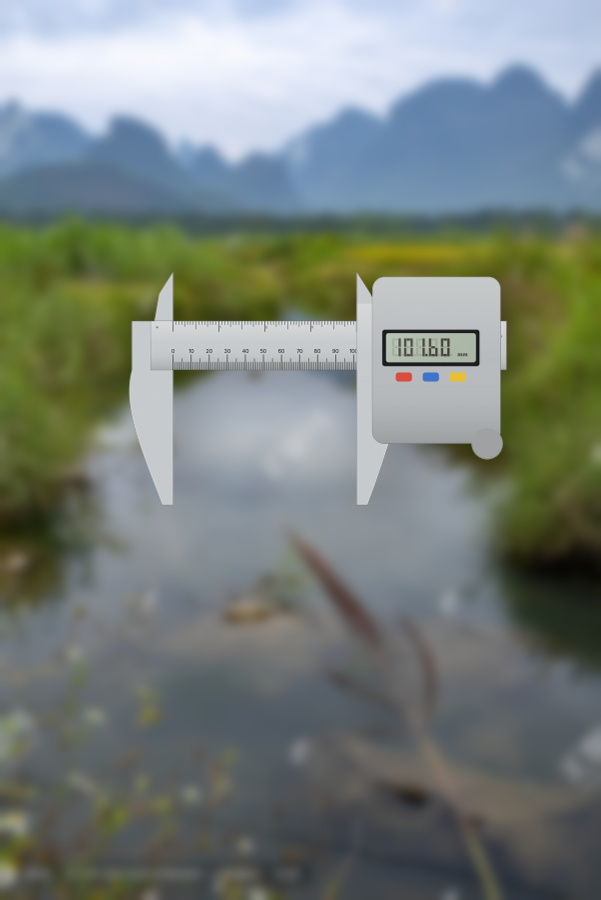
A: 101.60 (mm)
